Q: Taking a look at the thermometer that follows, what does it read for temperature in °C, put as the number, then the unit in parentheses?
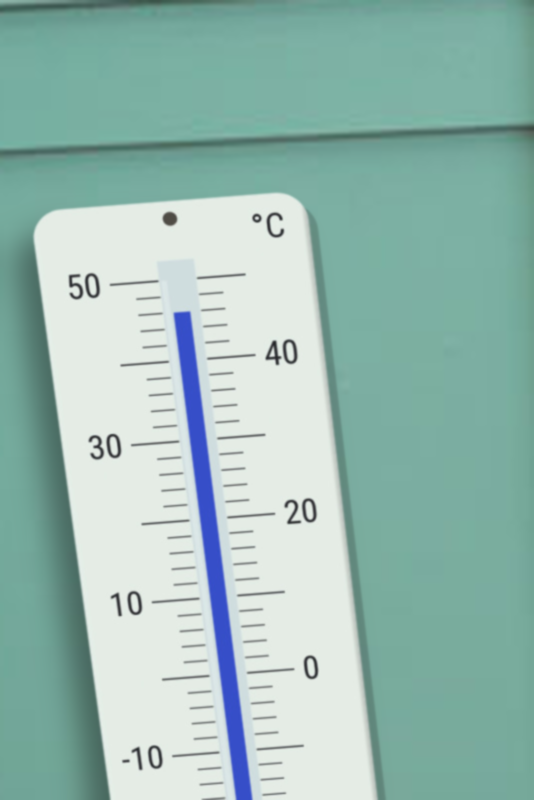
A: 46 (°C)
